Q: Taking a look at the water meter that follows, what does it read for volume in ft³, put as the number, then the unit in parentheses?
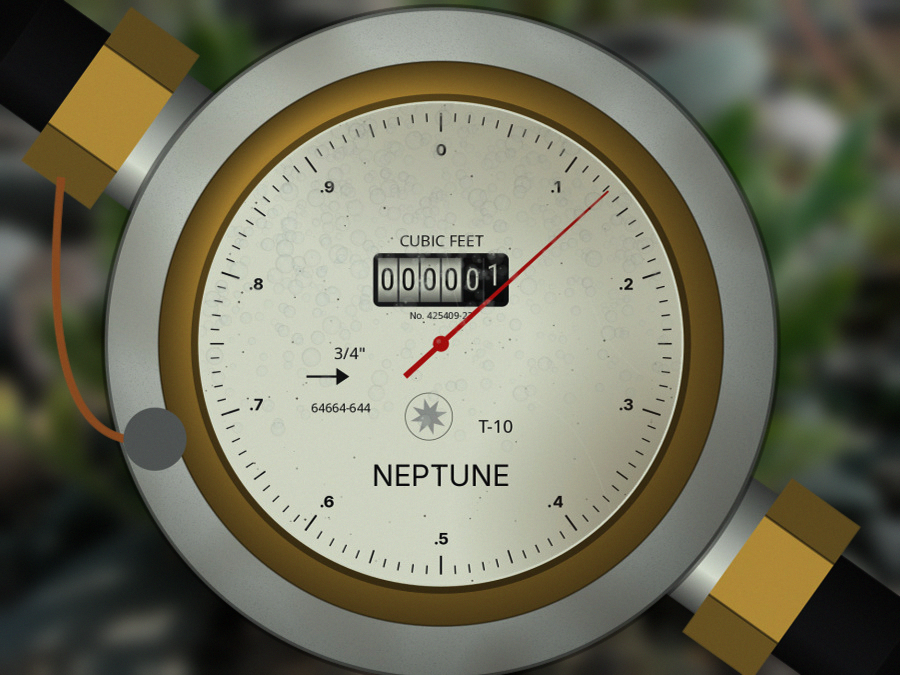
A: 1.13 (ft³)
